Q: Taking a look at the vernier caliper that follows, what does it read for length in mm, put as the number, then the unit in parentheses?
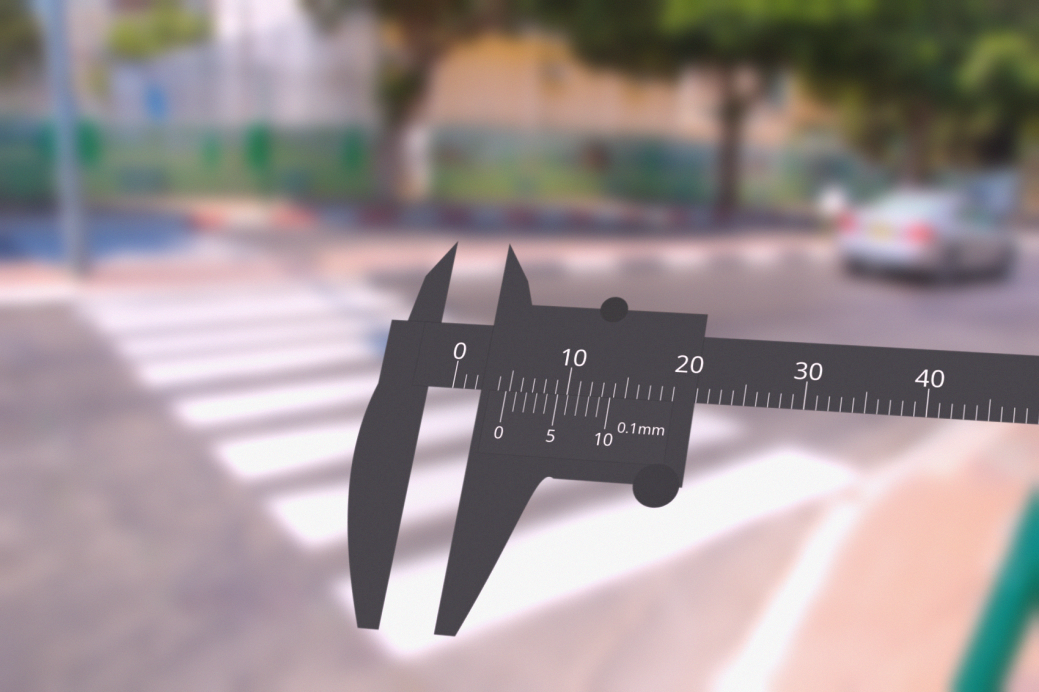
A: 4.7 (mm)
